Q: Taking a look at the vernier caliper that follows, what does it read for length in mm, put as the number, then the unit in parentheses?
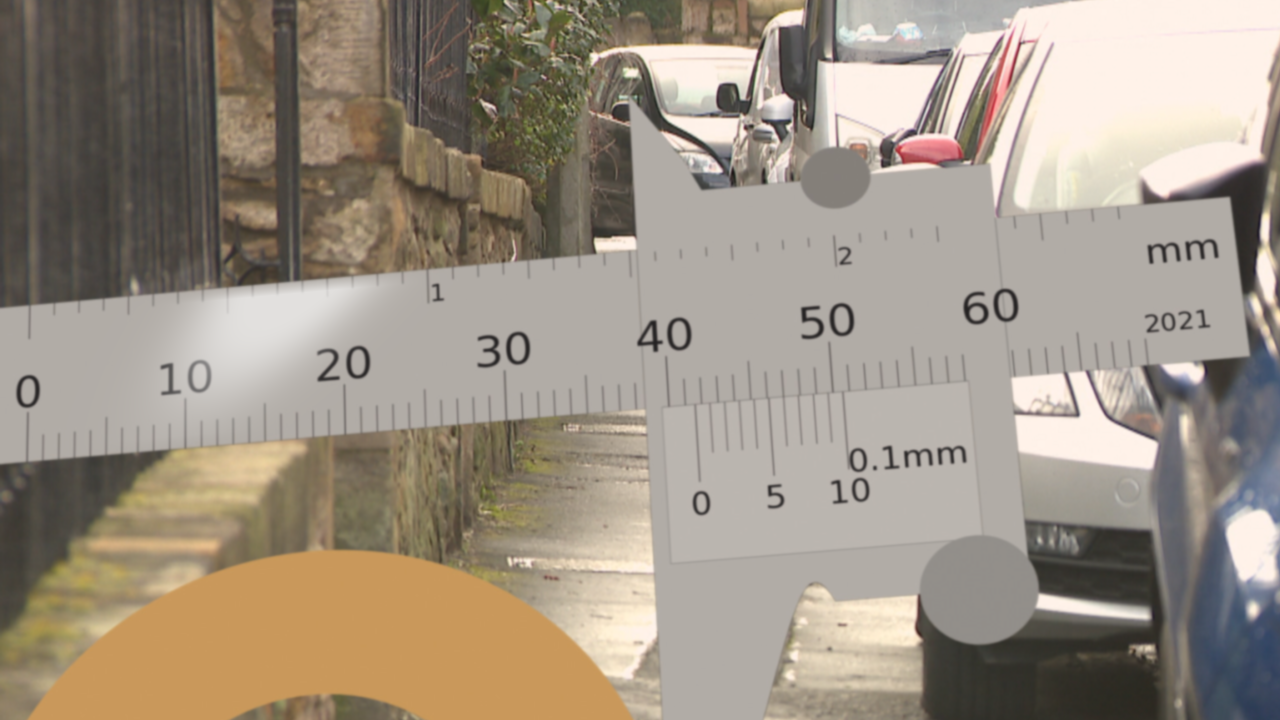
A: 41.6 (mm)
